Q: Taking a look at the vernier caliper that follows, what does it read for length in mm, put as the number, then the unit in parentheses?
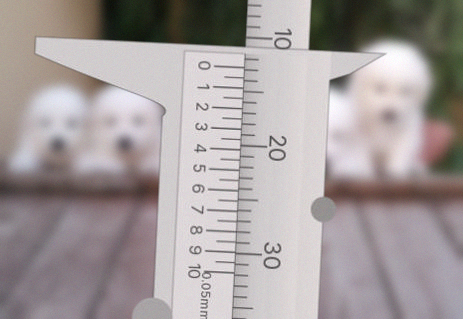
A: 12.8 (mm)
